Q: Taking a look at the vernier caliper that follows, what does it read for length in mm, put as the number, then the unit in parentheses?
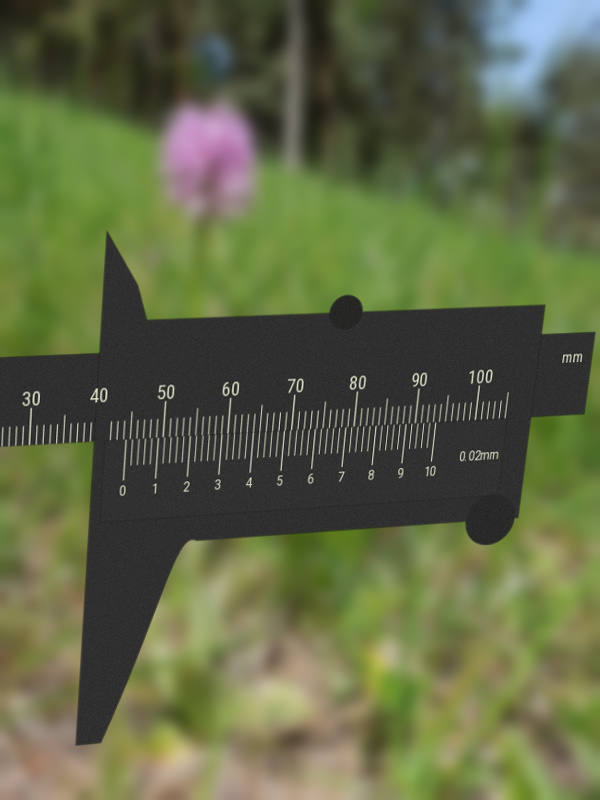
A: 44.4 (mm)
